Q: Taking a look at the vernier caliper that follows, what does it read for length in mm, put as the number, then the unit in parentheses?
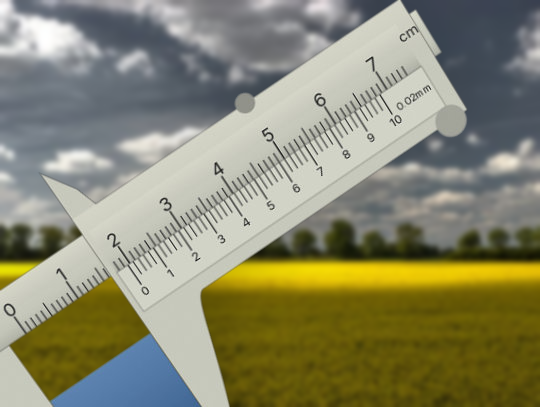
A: 19.6 (mm)
